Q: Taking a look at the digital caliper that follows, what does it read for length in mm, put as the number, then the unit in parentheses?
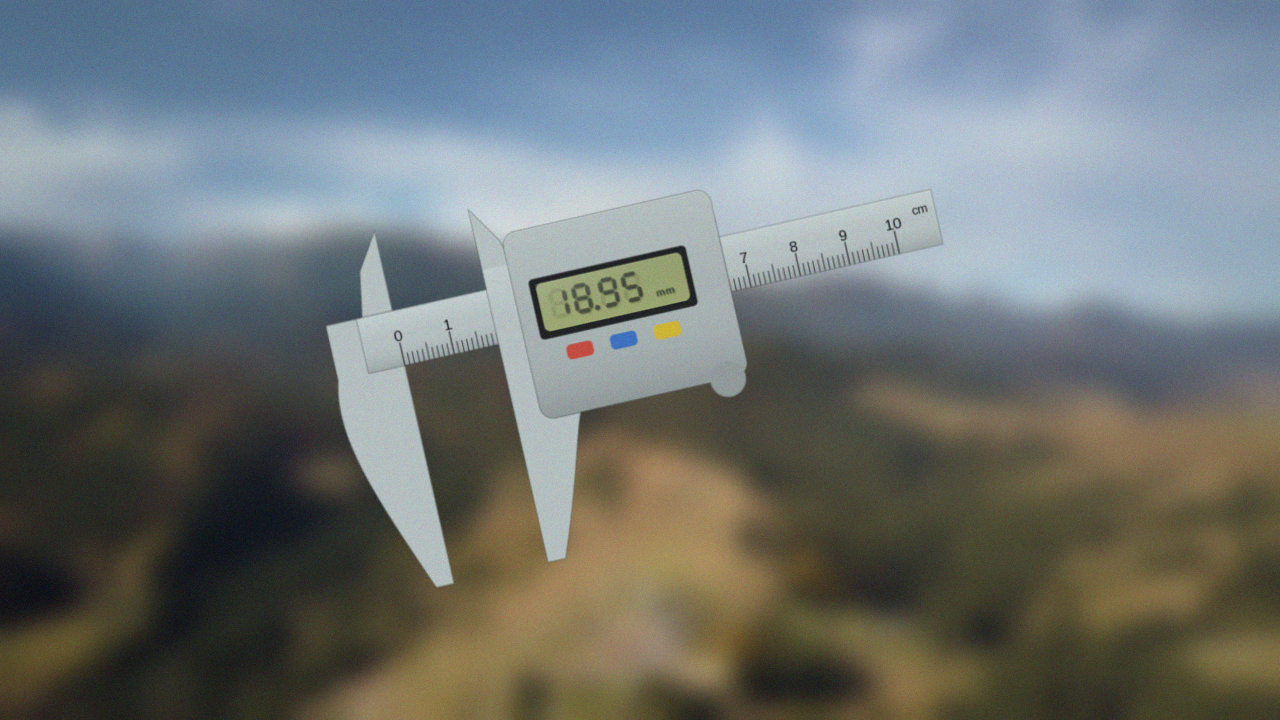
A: 18.95 (mm)
